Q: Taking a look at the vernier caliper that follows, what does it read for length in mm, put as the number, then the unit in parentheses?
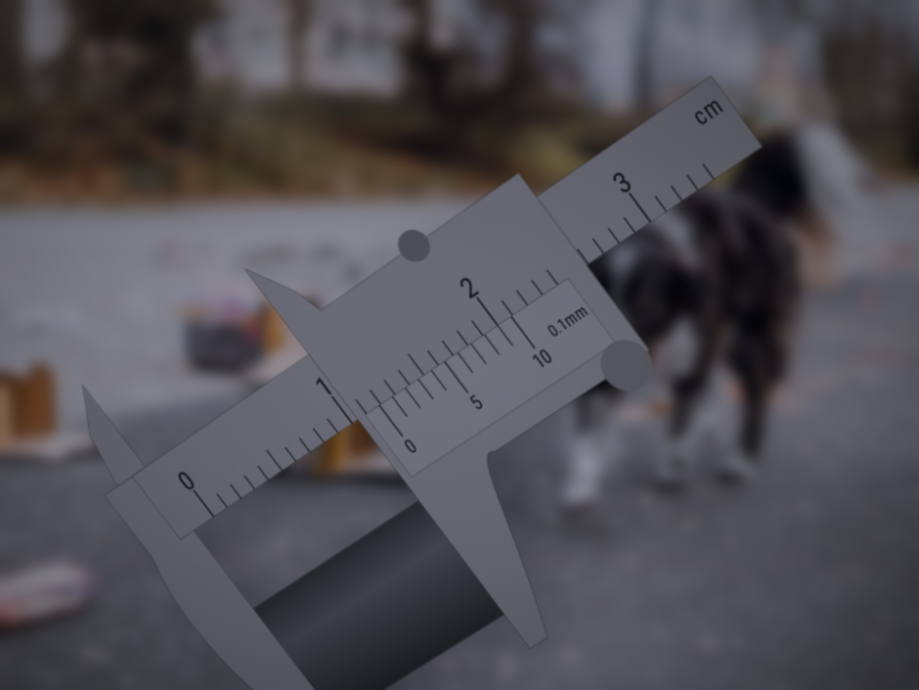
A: 11.9 (mm)
